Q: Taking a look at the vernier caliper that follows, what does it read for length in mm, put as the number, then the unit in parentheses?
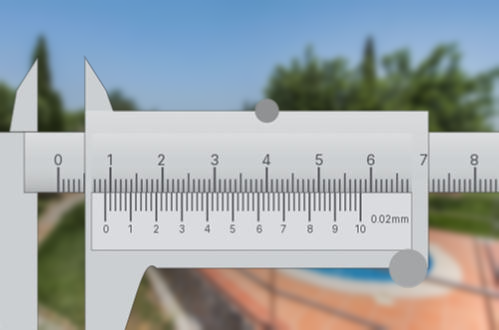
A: 9.0 (mm)
